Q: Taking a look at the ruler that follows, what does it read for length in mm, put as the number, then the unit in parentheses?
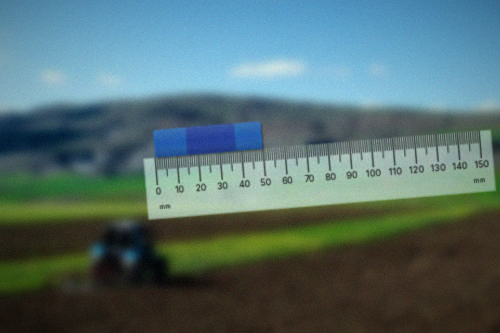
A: 50 (mm)
